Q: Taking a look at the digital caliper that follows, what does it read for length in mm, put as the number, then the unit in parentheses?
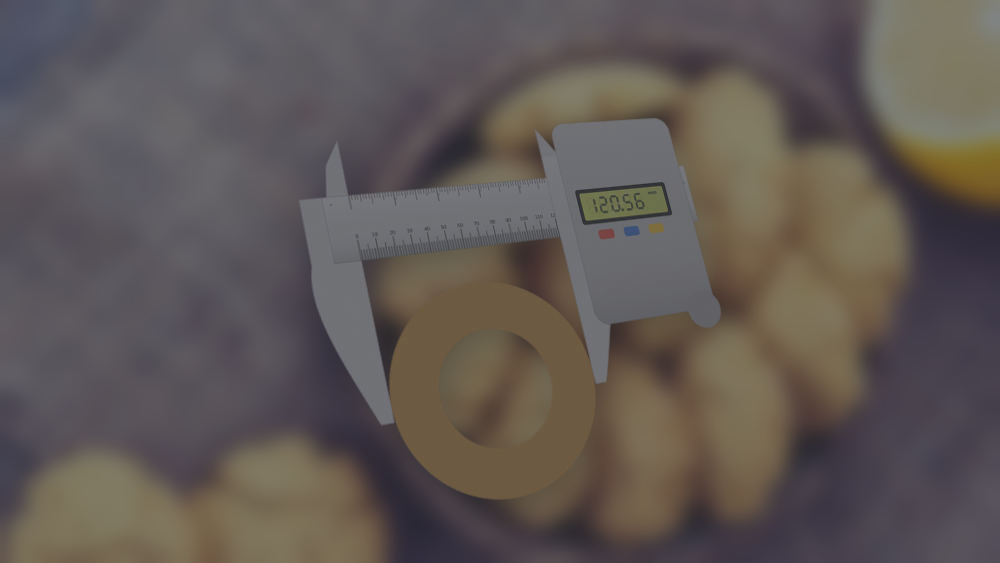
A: 120.56 (mm)
